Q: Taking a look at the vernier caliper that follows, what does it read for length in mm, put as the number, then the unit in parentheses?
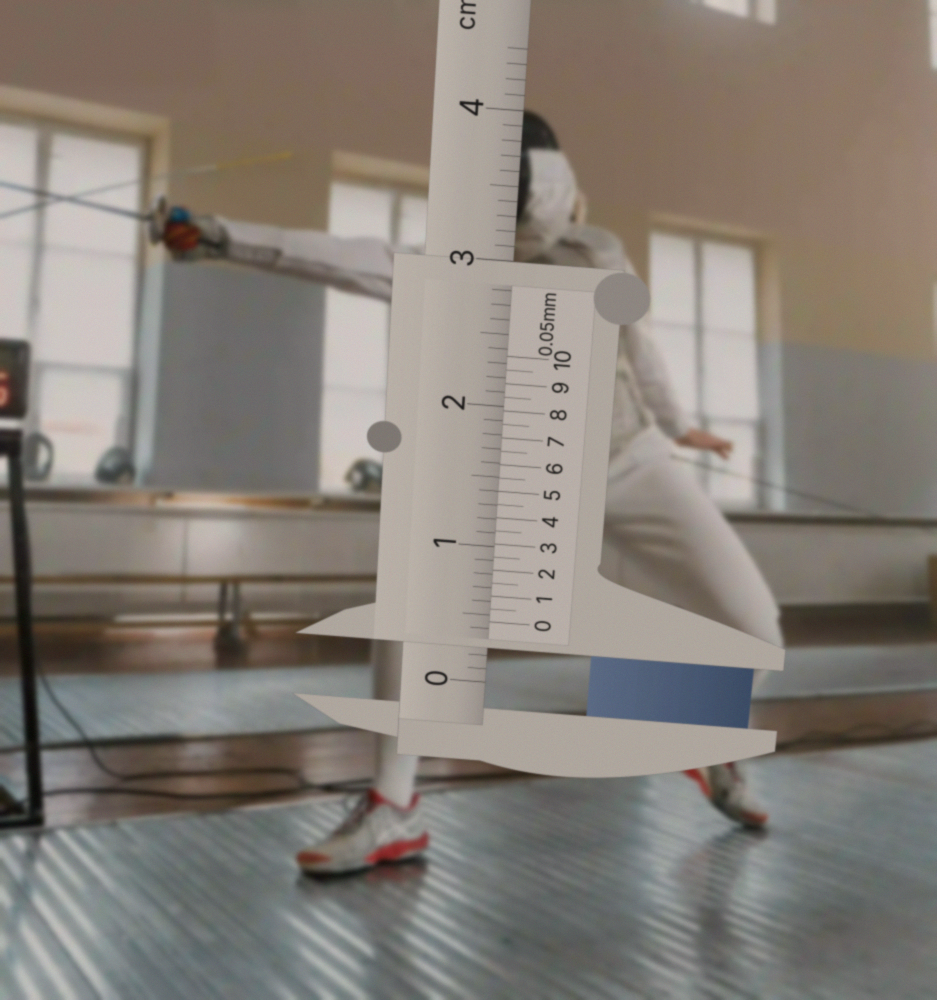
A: 4.5 (mm)
